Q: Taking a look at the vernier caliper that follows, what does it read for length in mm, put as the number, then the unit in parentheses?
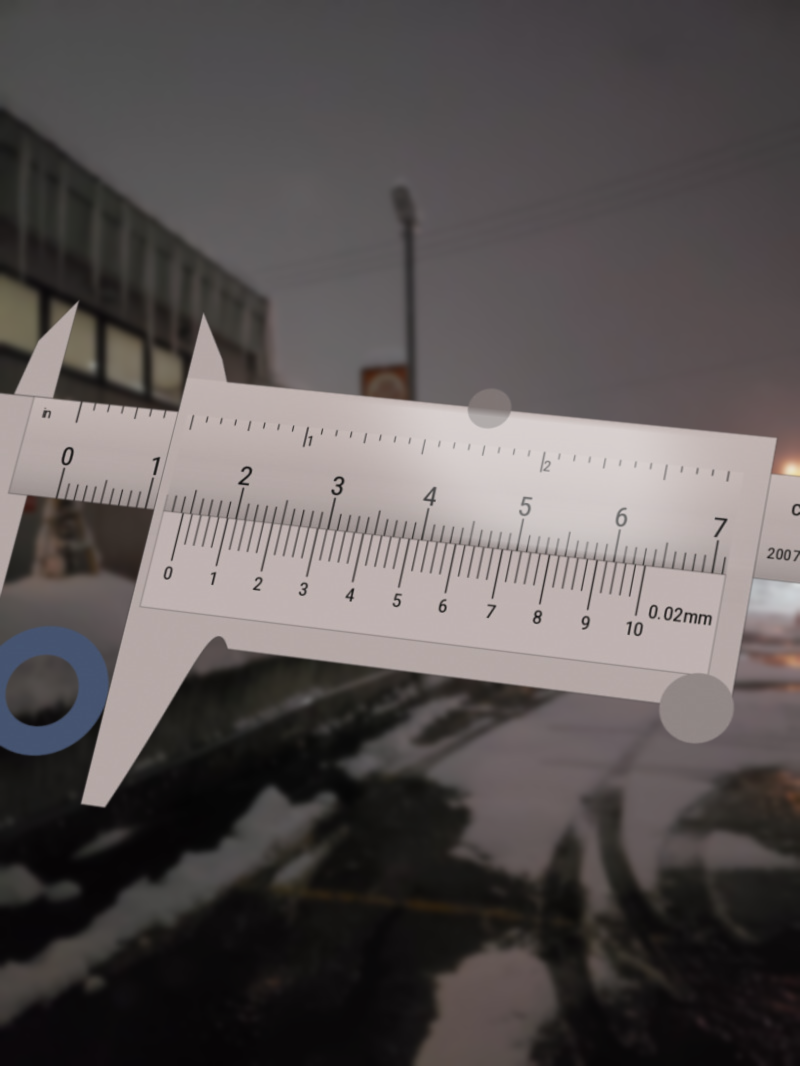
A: 14.2 (mm)
